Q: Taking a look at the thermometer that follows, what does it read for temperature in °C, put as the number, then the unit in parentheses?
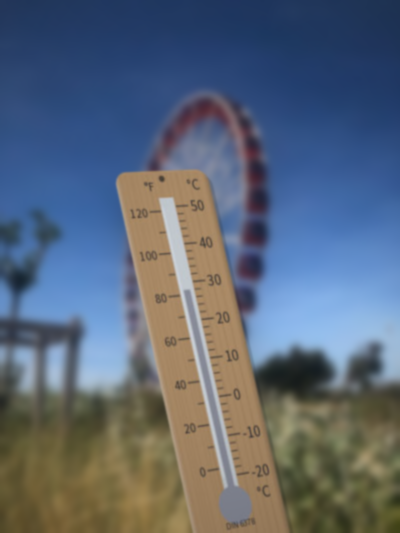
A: 28 (°C)
